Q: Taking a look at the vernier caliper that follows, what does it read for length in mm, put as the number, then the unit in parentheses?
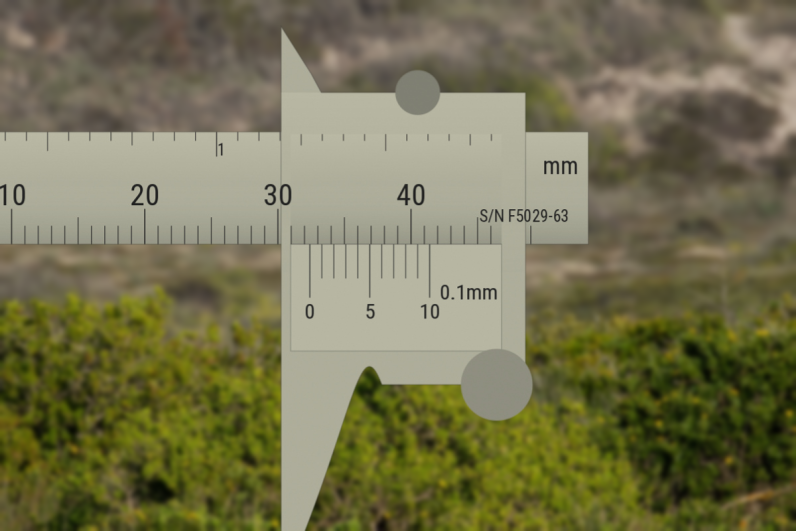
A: 32.4 (mm)
